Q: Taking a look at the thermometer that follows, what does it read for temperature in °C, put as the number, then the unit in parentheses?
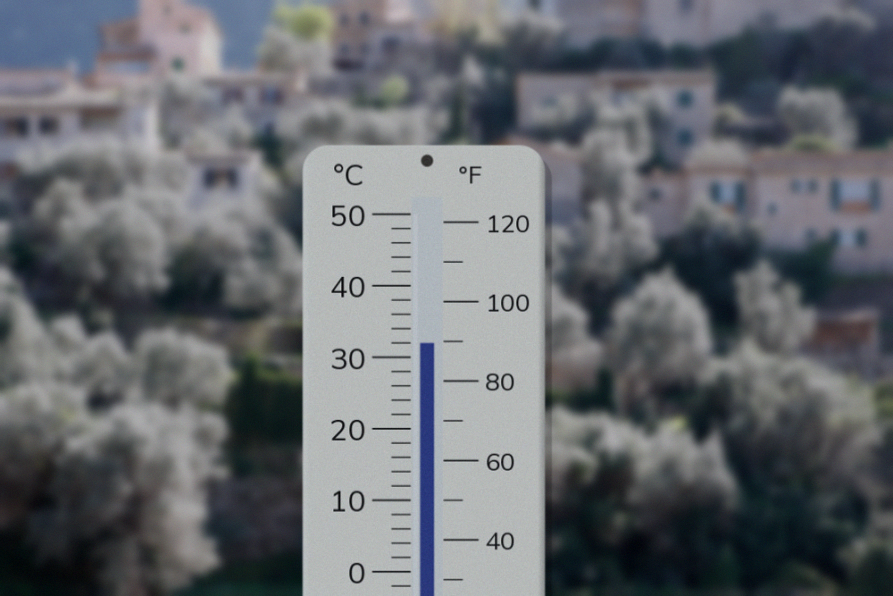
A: 32 (°C)
